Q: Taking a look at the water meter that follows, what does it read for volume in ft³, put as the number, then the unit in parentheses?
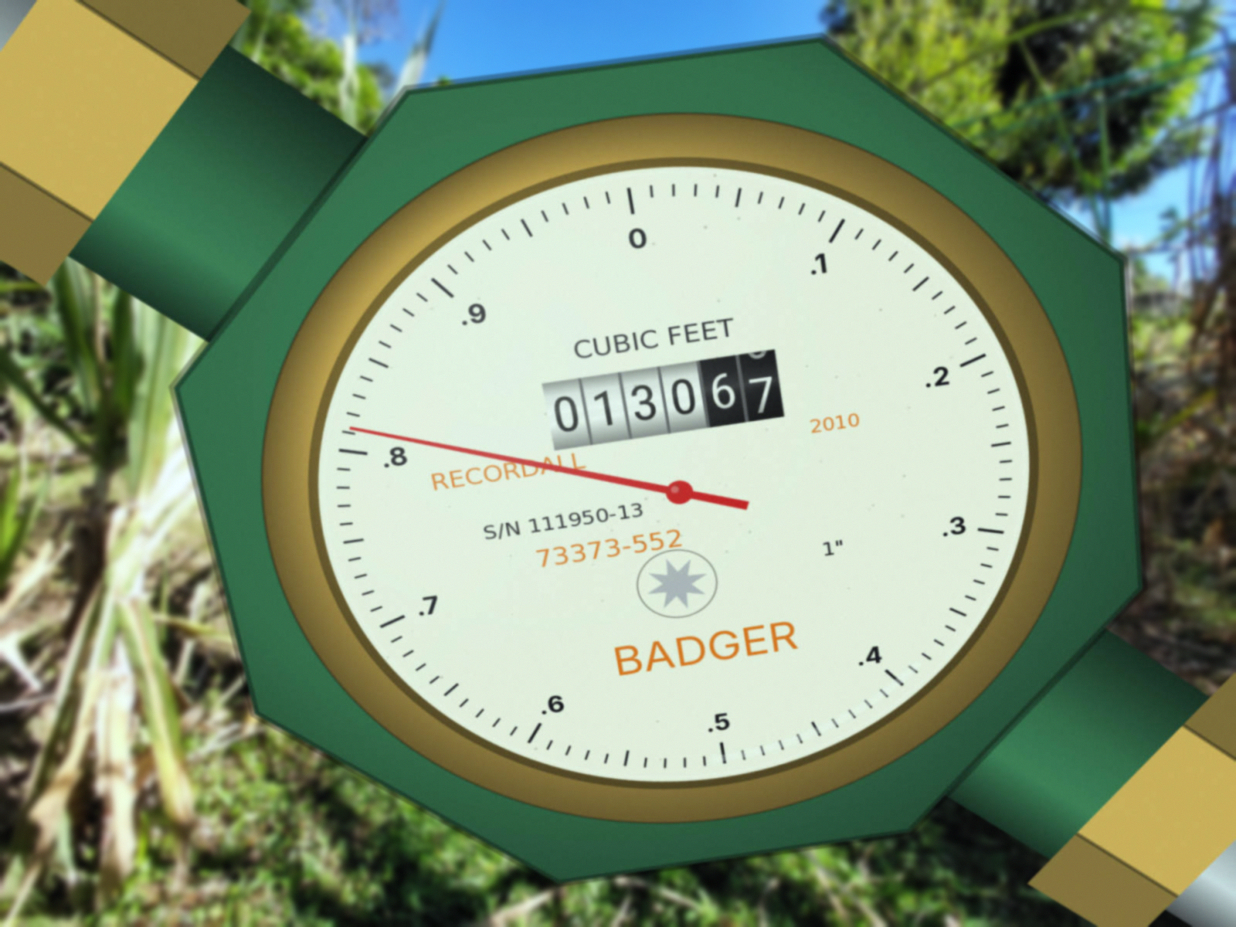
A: 13066.81 (ft³)
